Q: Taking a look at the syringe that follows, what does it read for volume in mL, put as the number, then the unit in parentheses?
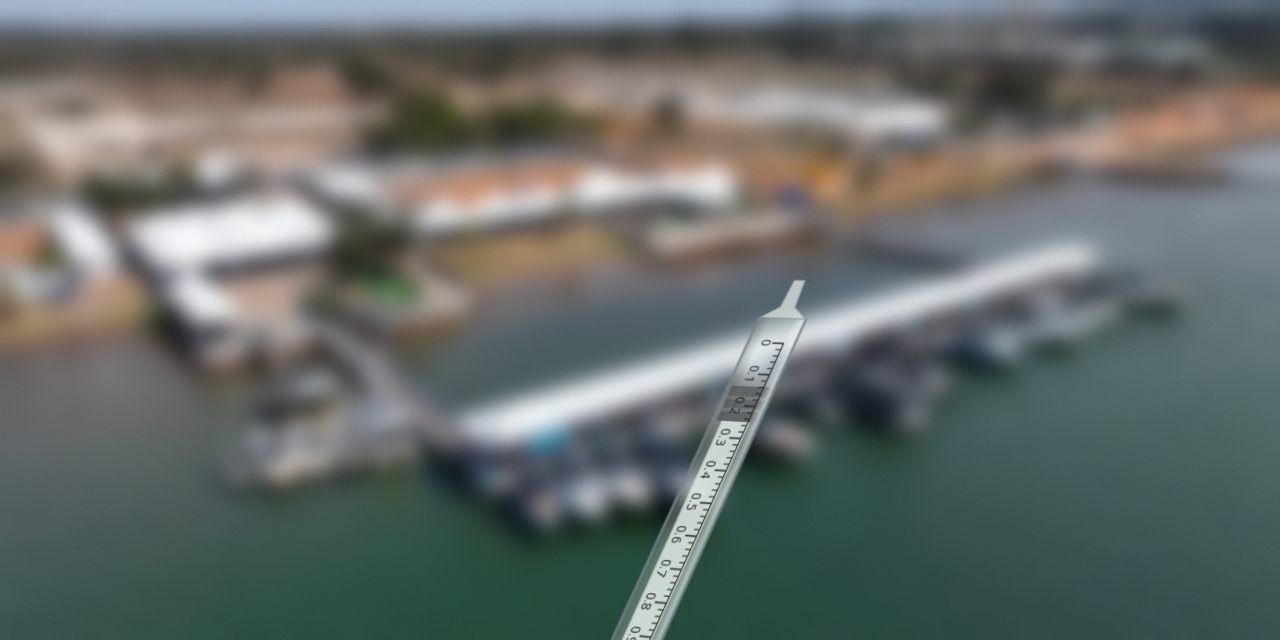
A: 0.14 (mL)
